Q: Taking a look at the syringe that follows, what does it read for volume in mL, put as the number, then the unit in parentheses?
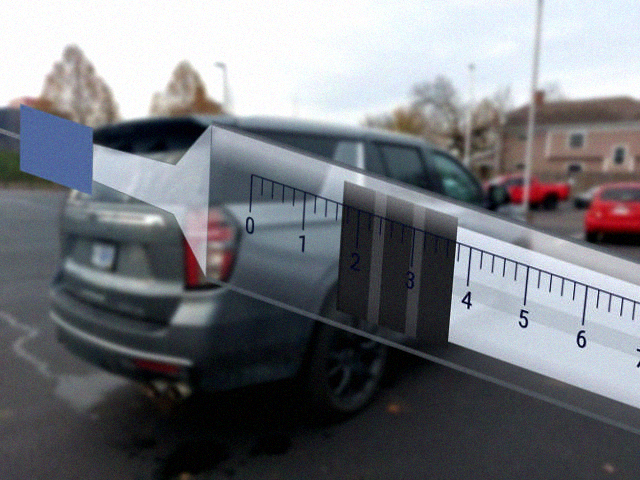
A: 1.7 (mL)
